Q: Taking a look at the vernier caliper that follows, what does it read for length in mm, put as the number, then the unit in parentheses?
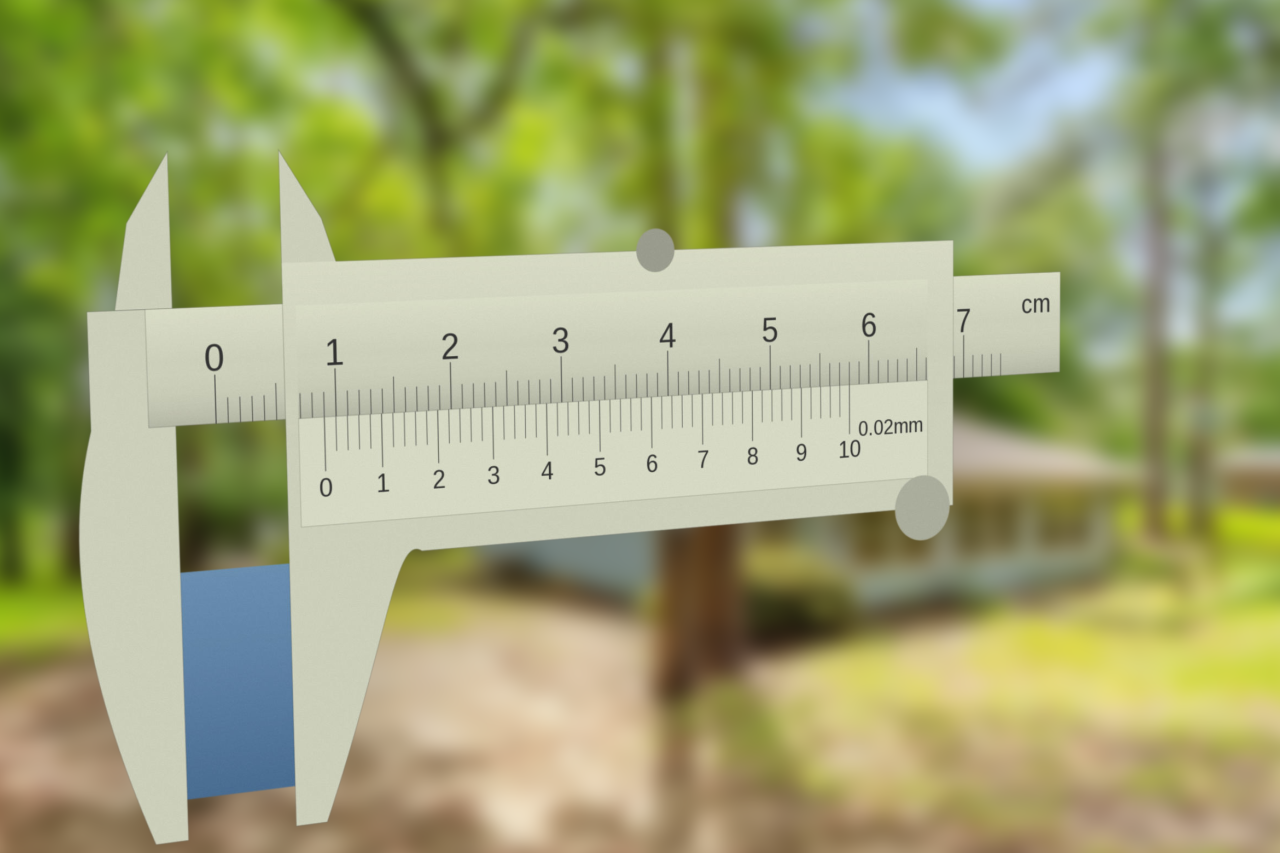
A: 9.0 (mm)
